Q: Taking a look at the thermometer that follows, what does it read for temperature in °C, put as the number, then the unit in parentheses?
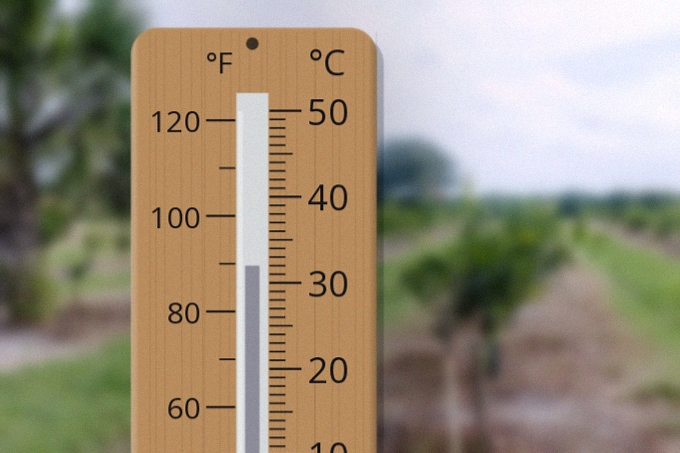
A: 32 (°C)
